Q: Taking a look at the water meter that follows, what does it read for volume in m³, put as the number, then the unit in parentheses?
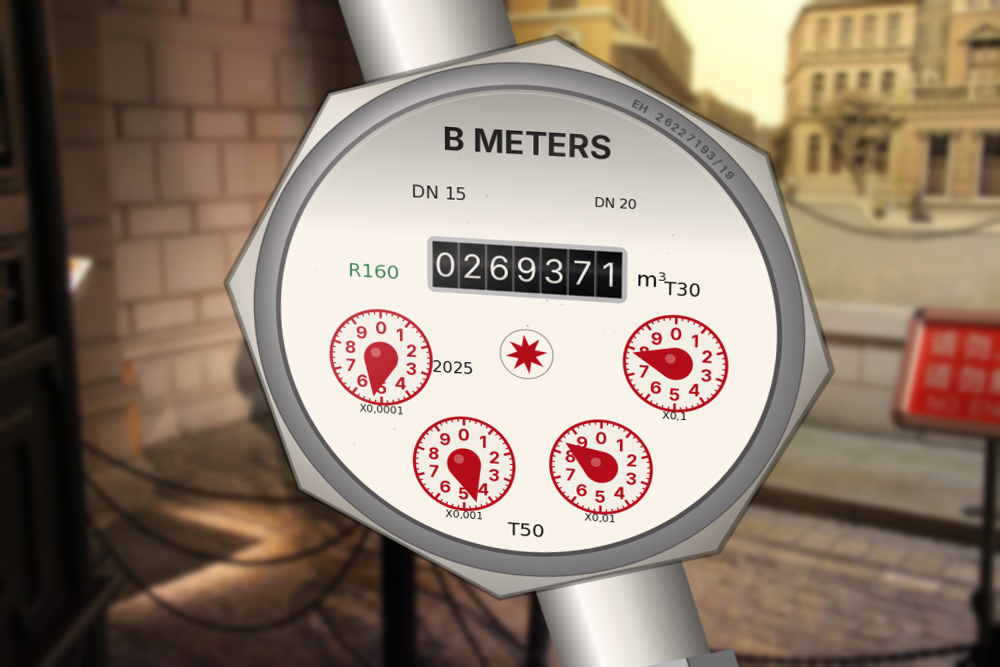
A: 269371.7845 (m³)
